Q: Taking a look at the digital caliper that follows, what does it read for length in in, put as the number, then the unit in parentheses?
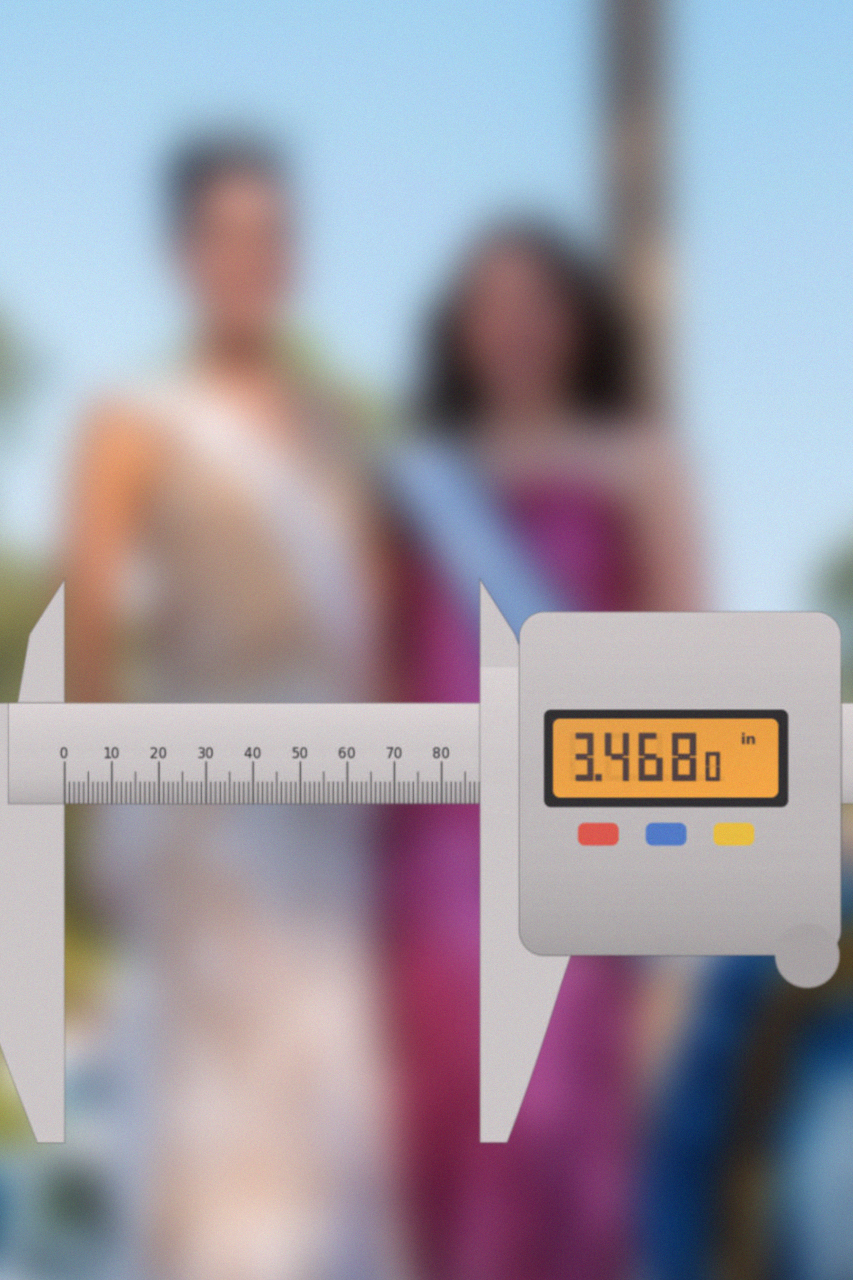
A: 3.4680 (in)
